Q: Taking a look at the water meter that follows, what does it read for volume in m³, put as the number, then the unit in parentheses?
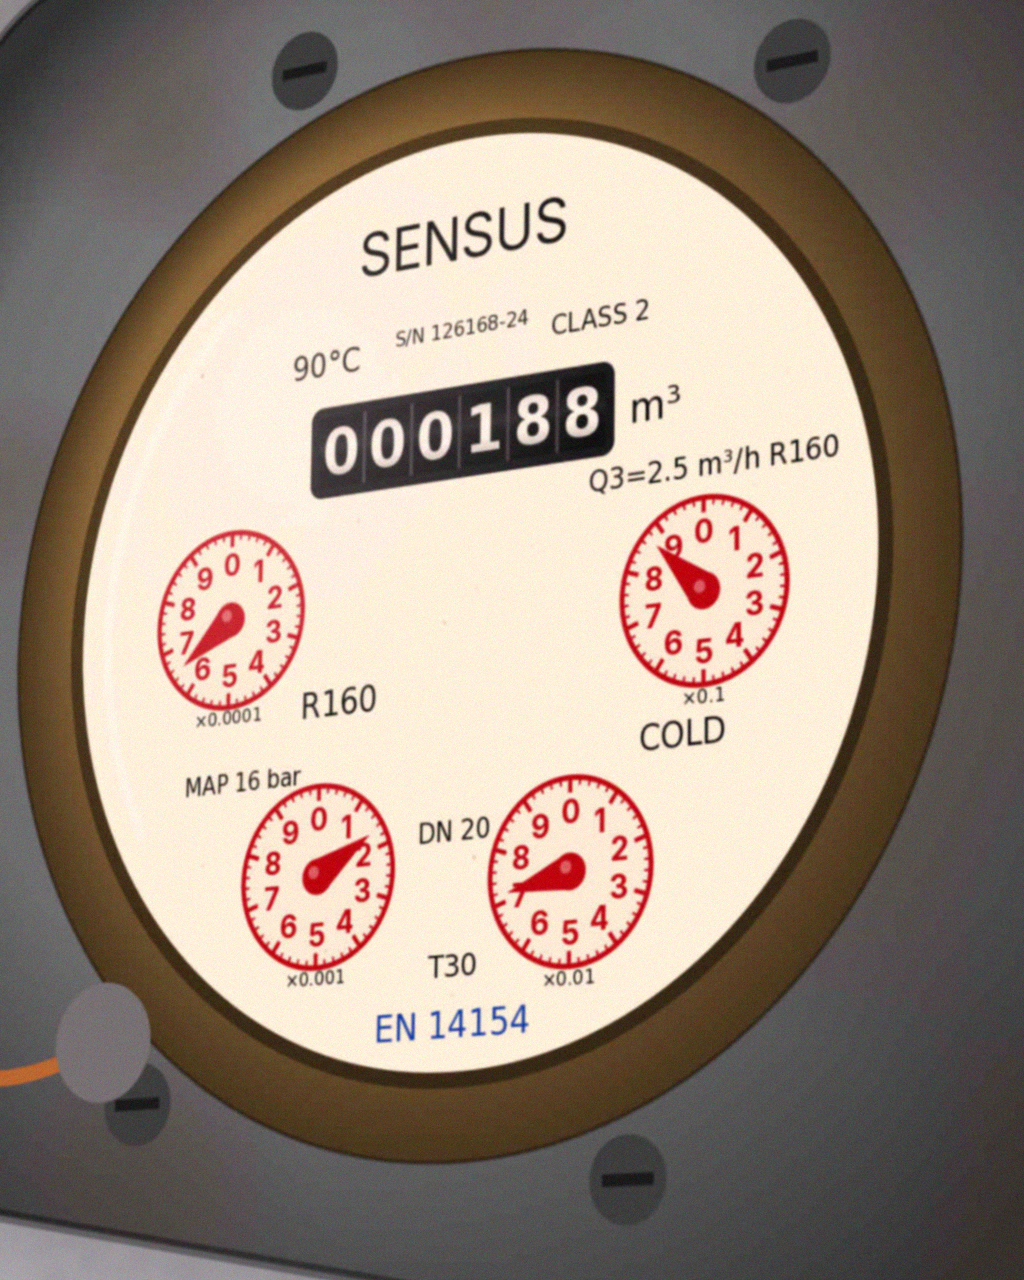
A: 188.8716 (m³)
